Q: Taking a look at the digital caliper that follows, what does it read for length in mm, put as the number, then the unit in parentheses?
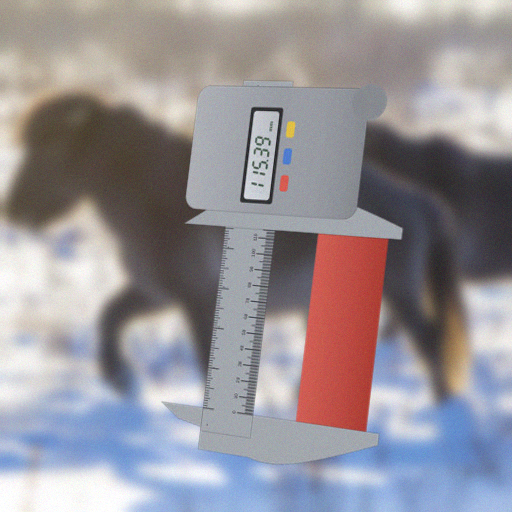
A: 115.39 (mm)
